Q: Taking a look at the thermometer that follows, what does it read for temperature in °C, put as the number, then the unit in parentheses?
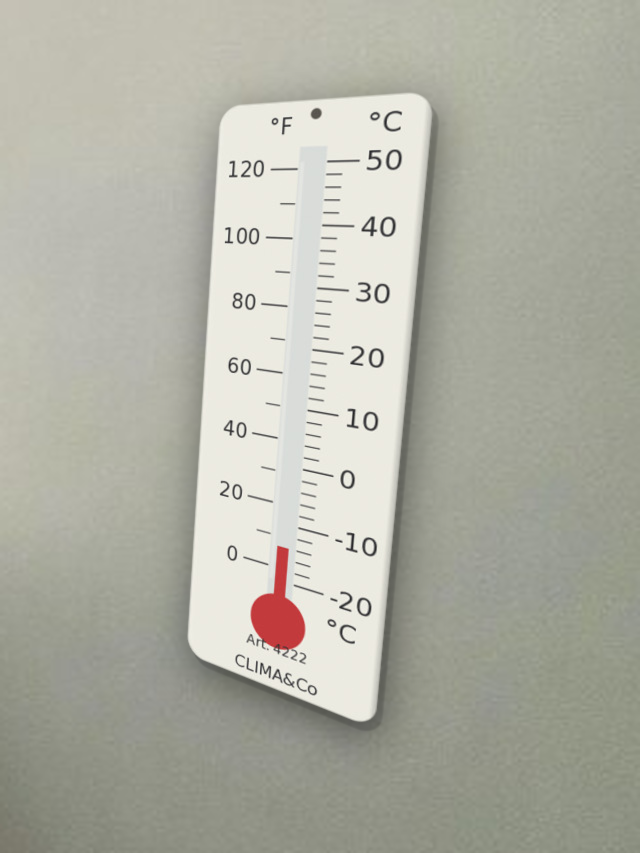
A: -14 (°C)
